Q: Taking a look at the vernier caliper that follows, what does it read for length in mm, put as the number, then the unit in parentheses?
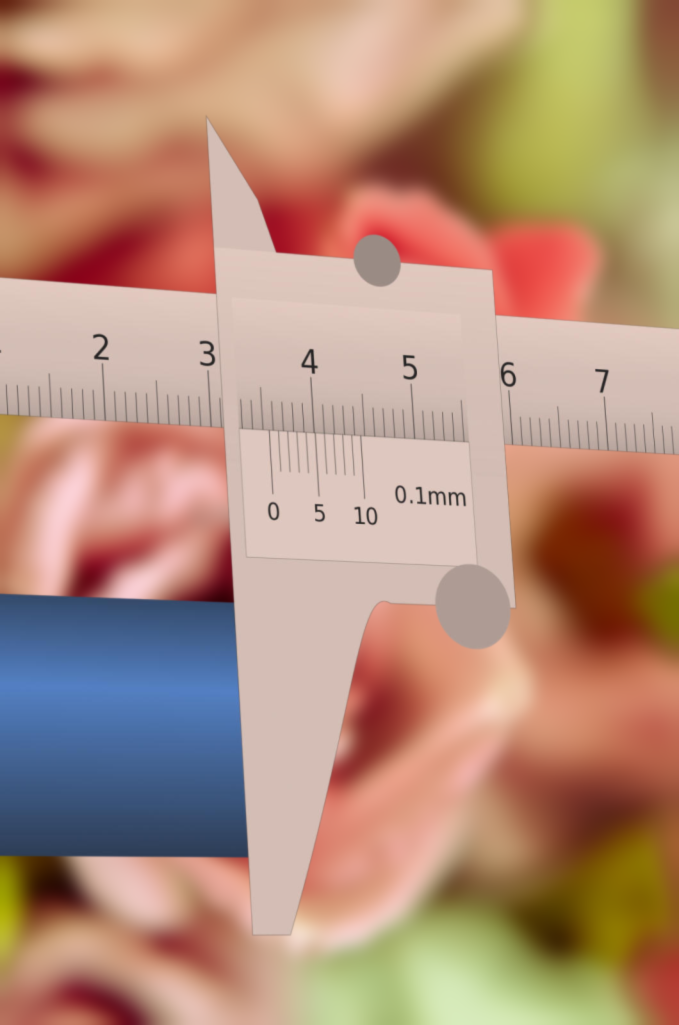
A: 35.6 (mm)
